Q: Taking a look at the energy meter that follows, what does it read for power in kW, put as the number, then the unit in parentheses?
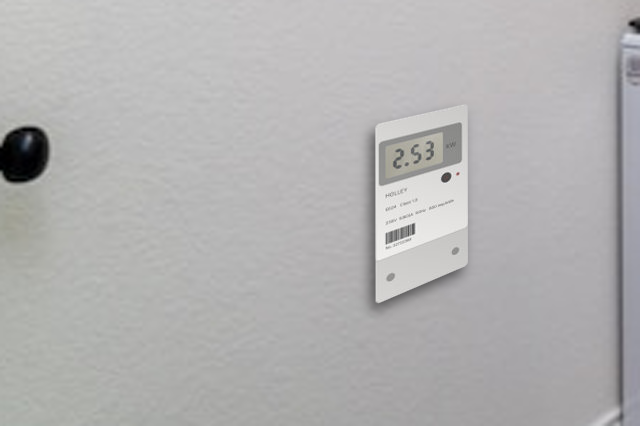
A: 2.53 (kW)
